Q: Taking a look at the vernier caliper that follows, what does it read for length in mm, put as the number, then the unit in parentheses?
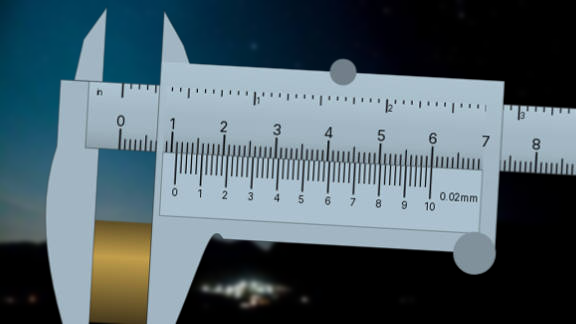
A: 11.0 (mm)
